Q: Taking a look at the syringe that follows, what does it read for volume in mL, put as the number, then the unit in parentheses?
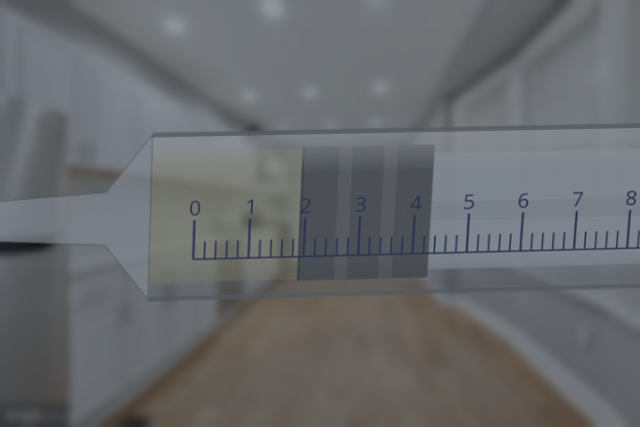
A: 1.9 (mL)
